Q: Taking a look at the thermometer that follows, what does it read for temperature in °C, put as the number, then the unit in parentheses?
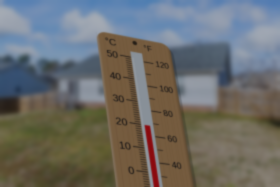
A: 20 (°C)
